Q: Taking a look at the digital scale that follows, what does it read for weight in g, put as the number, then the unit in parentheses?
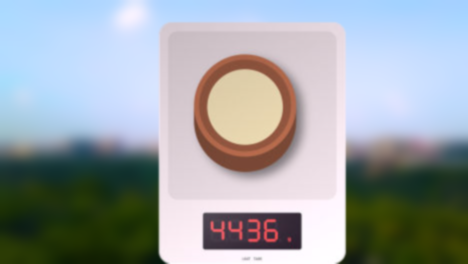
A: 4436 (g)
